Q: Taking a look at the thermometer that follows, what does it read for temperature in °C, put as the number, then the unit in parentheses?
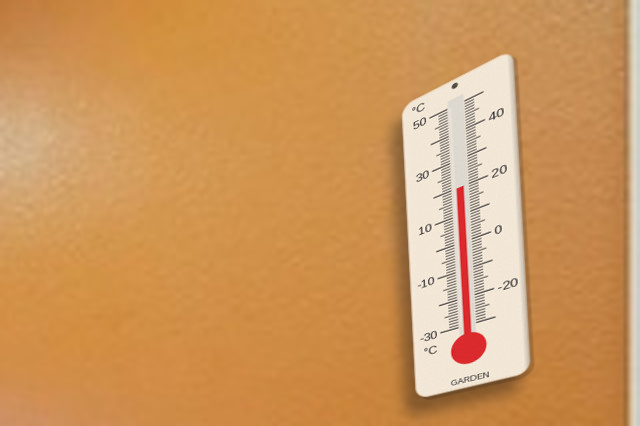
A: 20 (°C)
